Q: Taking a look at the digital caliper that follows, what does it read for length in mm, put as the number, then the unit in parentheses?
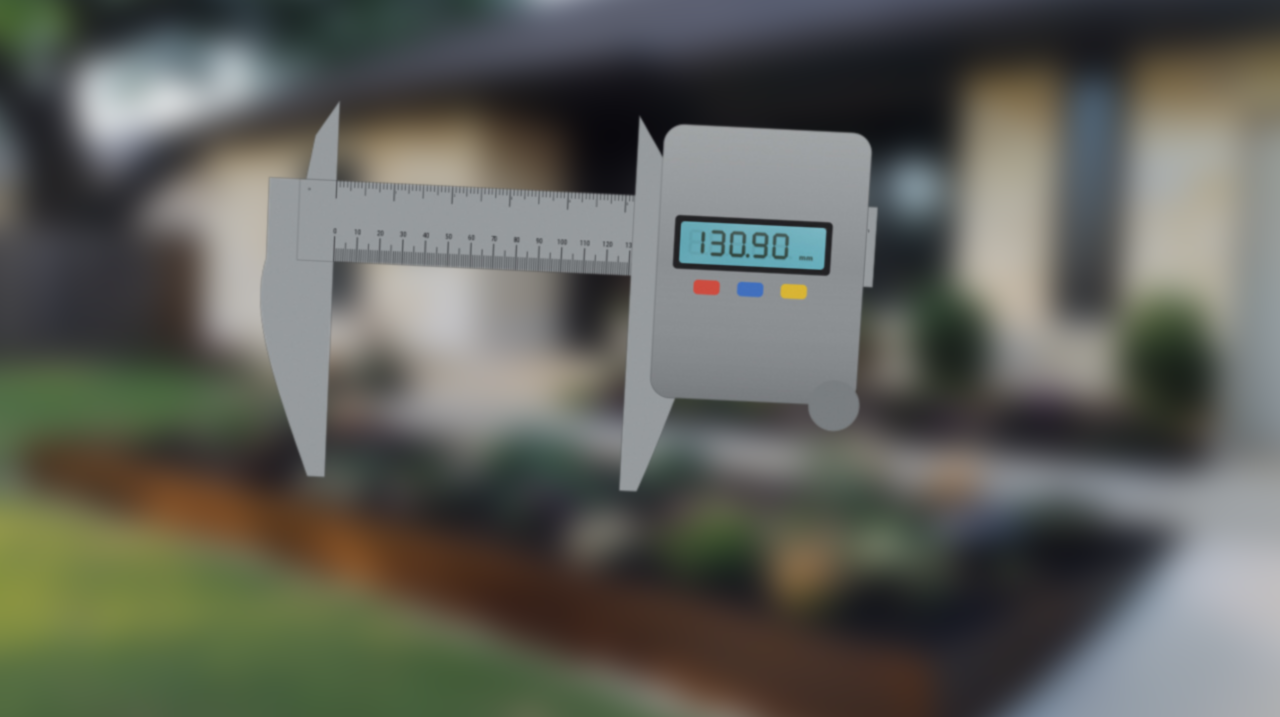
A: 130.90 (mm)
